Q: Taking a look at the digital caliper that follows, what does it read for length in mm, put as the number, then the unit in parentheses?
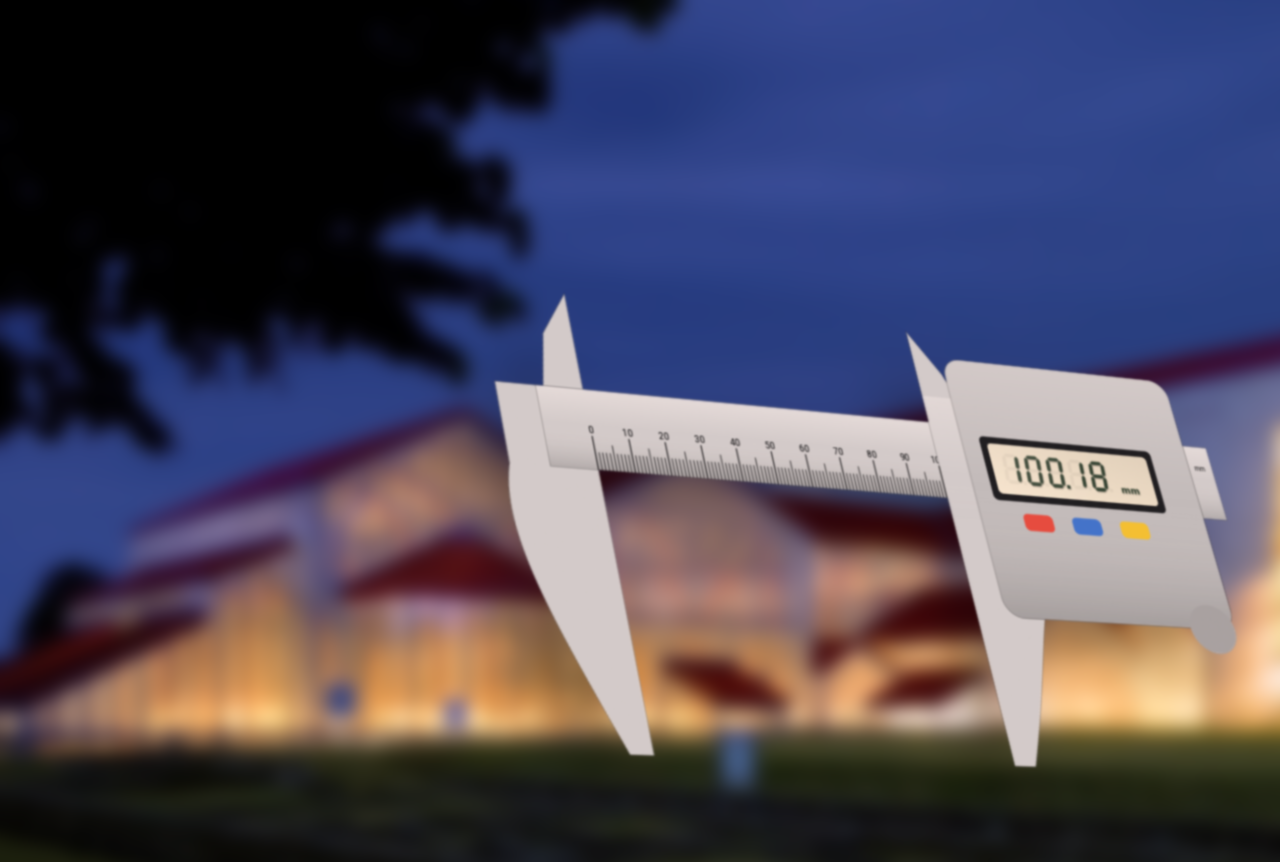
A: 100.18 (mm)
